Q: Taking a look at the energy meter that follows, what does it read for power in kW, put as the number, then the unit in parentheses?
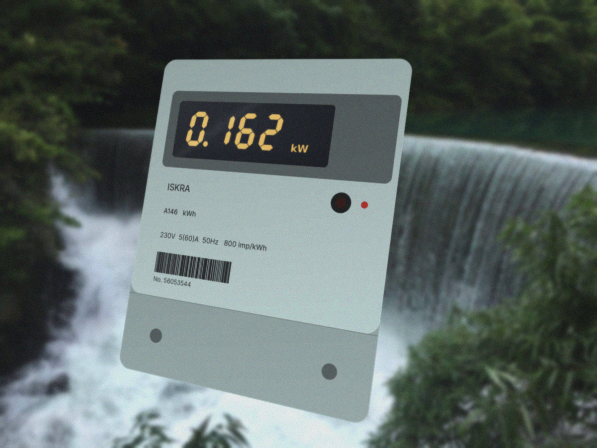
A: 0.162 (kW)
